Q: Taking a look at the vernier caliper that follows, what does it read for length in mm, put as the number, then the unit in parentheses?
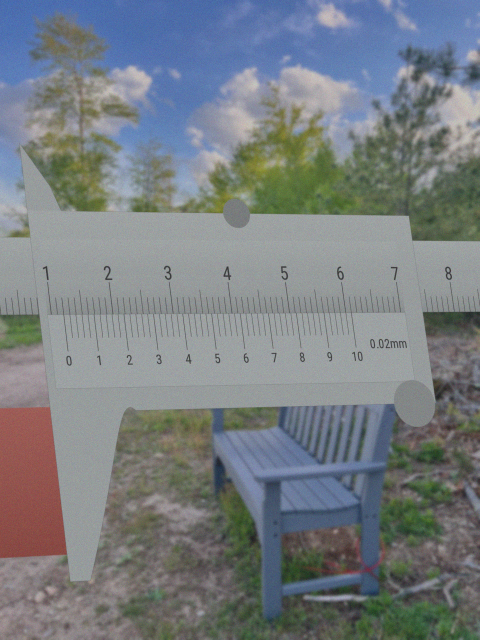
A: 12.0 (mm)
